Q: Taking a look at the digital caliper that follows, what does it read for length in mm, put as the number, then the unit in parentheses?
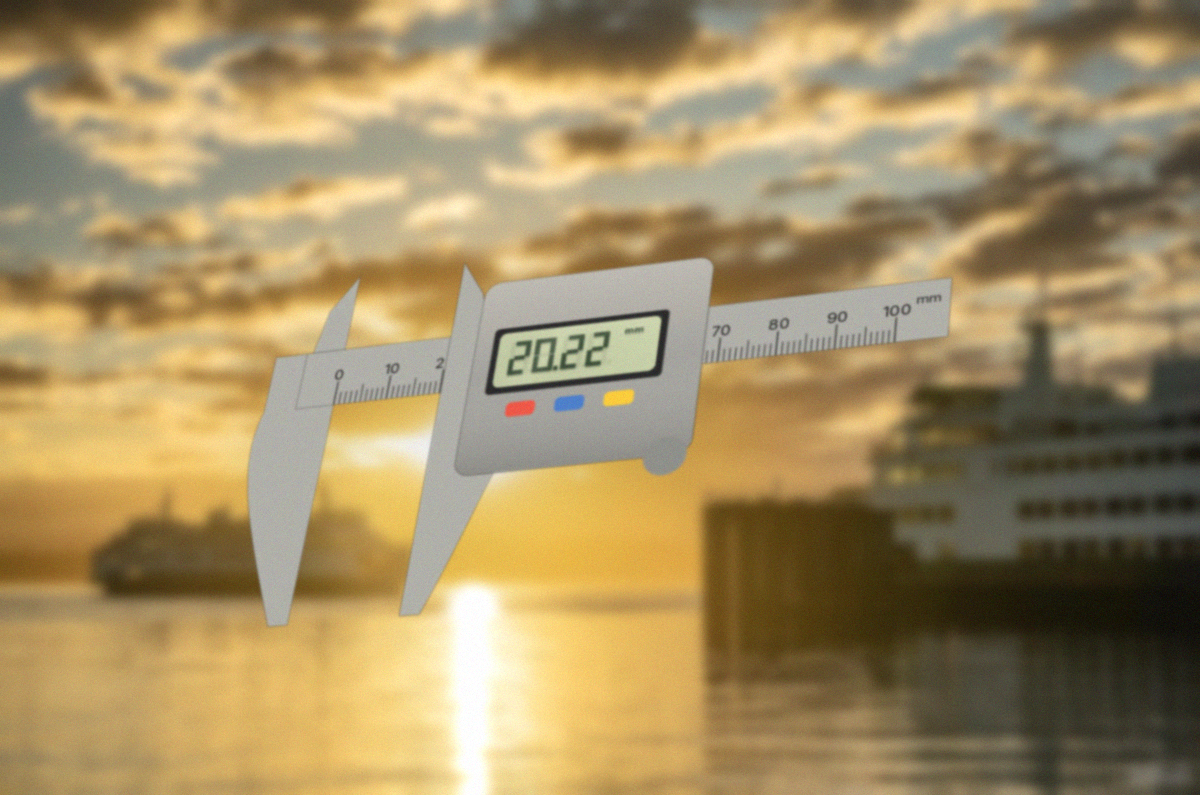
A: 20.22 (mm)
